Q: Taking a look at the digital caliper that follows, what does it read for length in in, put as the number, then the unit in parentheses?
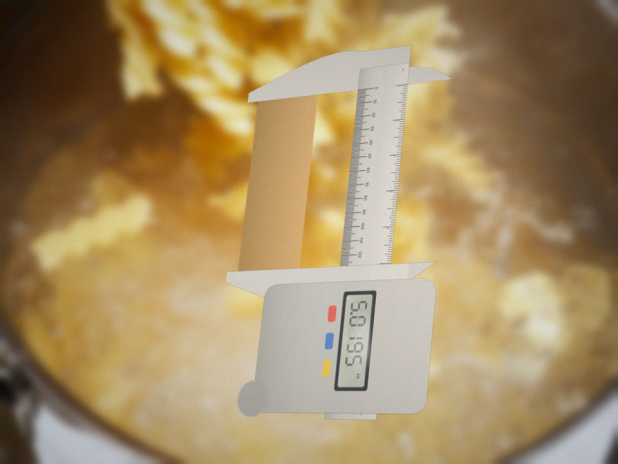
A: 5.0195 (in)
